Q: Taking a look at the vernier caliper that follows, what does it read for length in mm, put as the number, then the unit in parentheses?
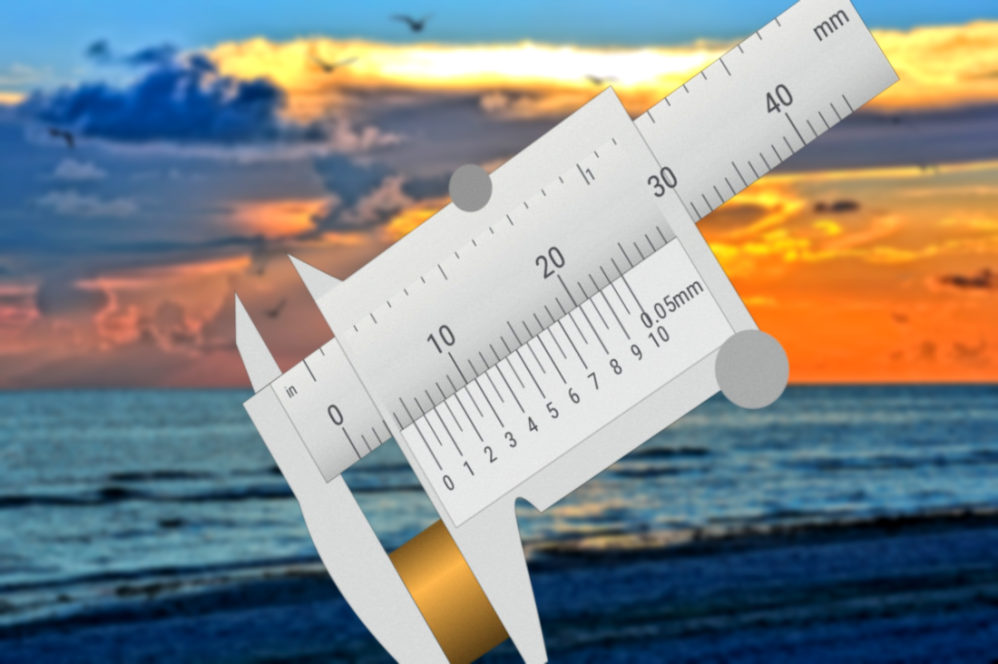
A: 5.0 (mm)
